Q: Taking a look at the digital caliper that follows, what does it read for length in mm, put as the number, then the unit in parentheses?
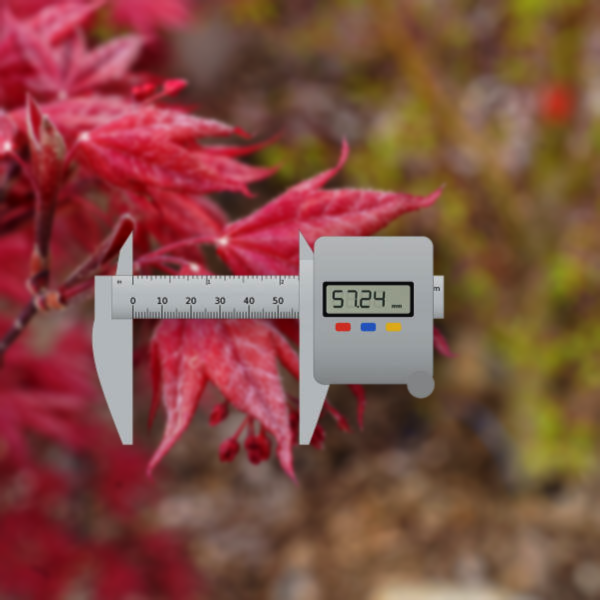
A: 57.24 (mm)
